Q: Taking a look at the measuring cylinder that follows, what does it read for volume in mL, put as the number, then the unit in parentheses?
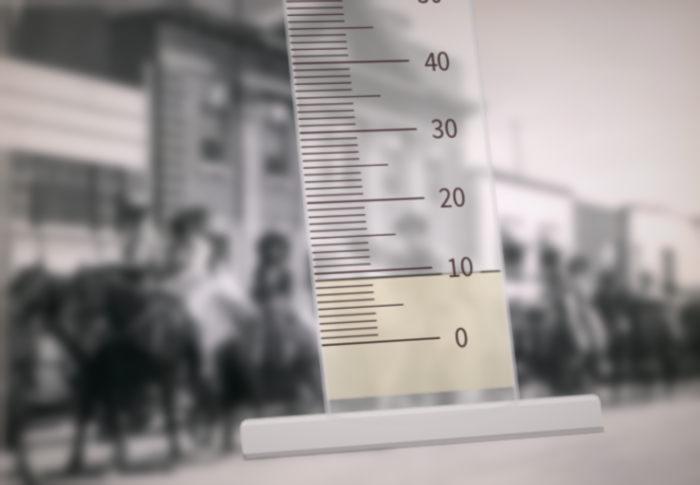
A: 9 (mL)
